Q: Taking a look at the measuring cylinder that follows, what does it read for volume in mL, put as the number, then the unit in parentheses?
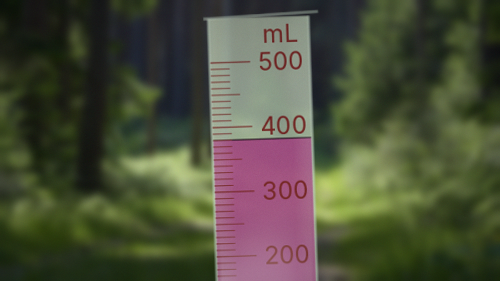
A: 380 (mL)
